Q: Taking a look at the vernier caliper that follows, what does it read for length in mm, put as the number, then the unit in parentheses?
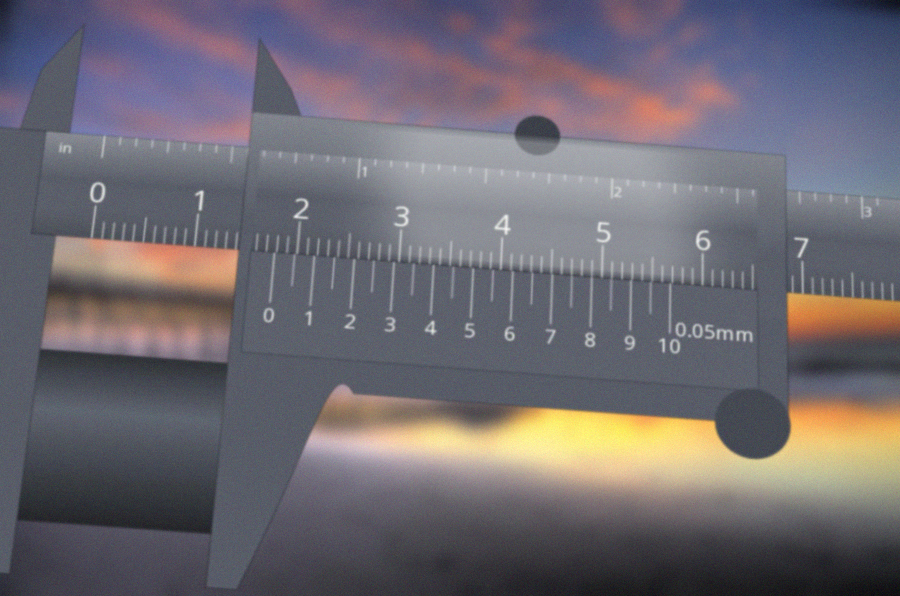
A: 17.8 (mm)
